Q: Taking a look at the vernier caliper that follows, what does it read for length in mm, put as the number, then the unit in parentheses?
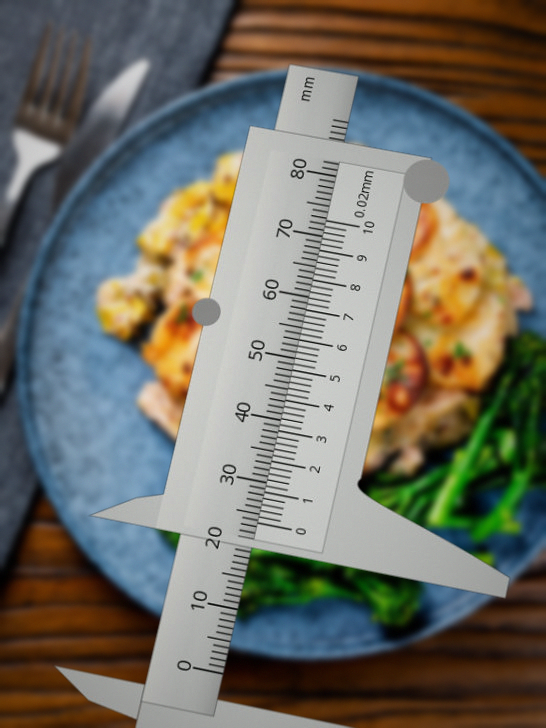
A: 23.6 (mm)
